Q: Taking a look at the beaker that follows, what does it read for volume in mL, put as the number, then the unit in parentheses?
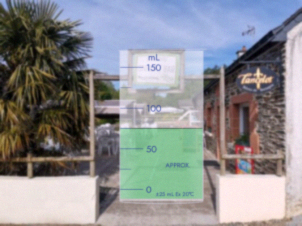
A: 75 (mL)
